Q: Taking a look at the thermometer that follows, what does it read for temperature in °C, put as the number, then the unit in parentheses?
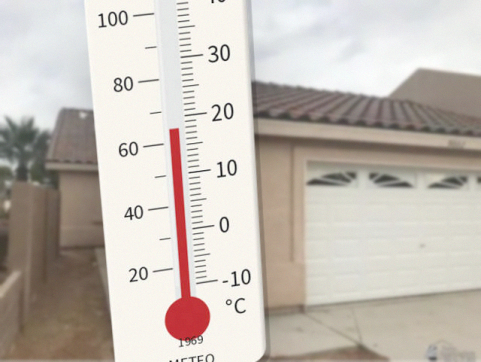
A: 18 (°C)
